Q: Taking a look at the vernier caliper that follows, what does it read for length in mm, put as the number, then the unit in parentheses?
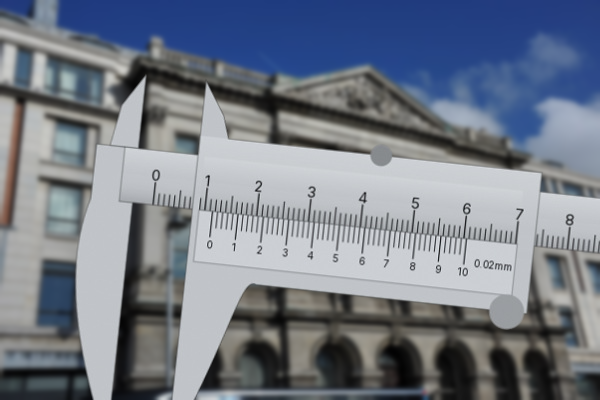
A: 11.5 (mm)
